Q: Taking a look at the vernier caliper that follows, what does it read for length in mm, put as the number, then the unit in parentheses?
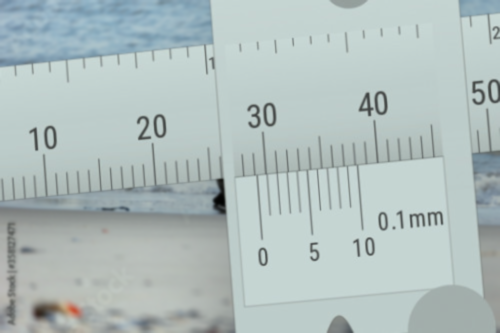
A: 29.2 (mm)
